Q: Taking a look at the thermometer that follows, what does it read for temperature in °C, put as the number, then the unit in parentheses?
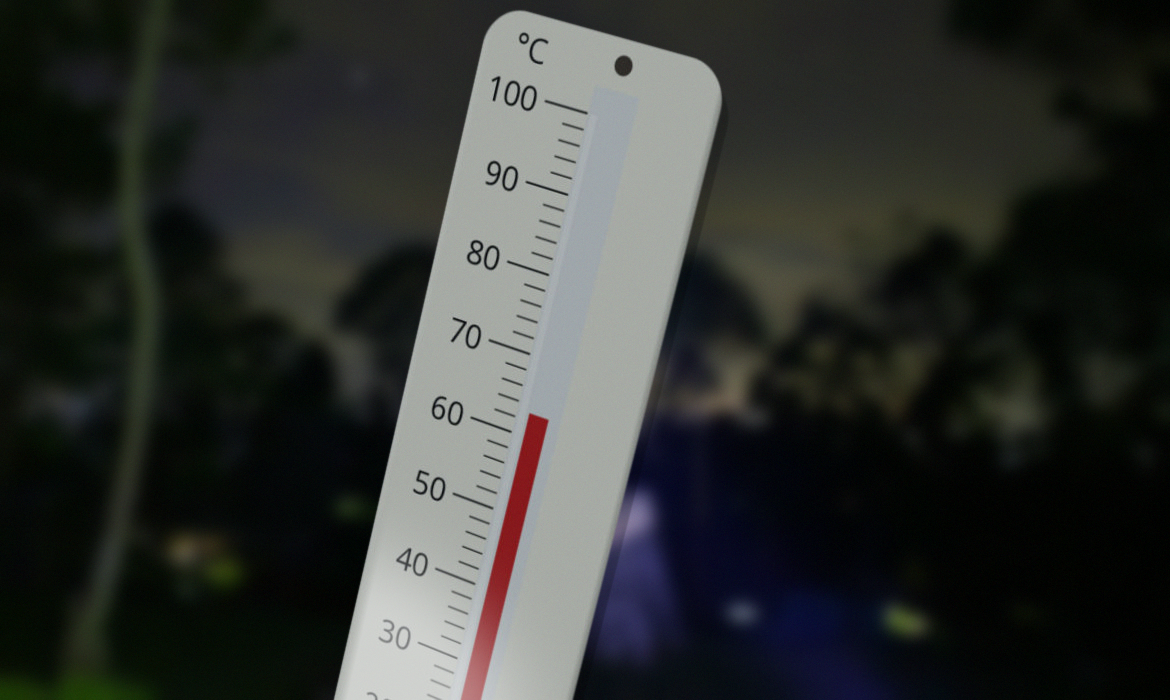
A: 63 (°C)
